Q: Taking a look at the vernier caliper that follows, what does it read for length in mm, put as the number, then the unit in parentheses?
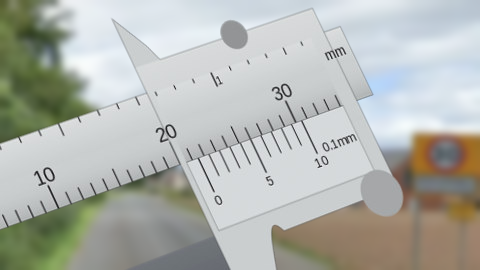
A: 21.5 (mm)
